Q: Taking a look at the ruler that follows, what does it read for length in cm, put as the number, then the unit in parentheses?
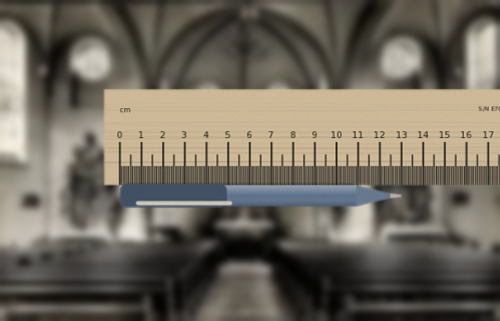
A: 13 (cm)
